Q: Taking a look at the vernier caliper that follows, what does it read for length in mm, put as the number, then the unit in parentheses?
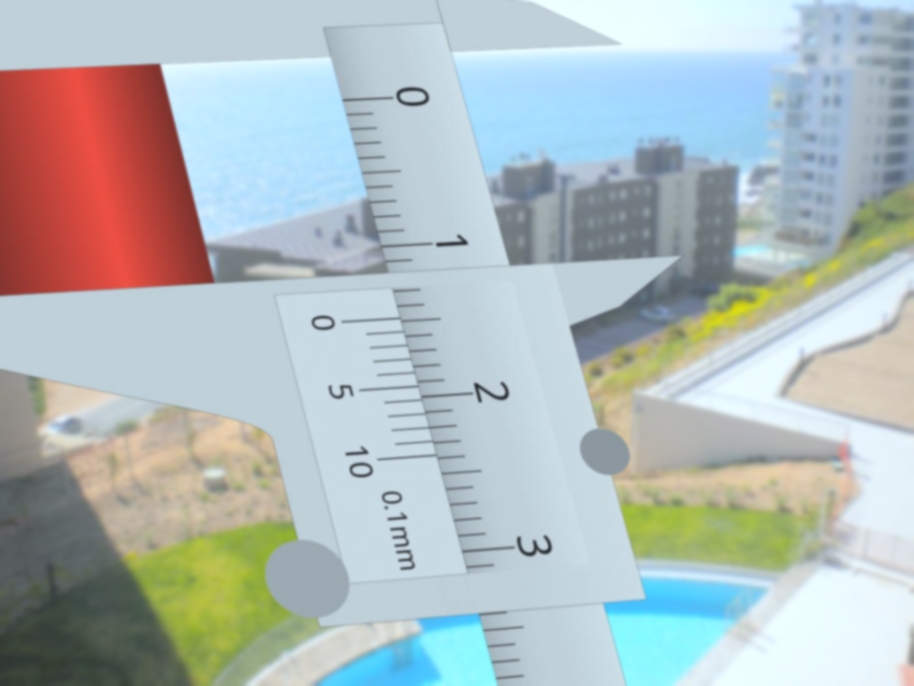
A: 14.8 (mm)
